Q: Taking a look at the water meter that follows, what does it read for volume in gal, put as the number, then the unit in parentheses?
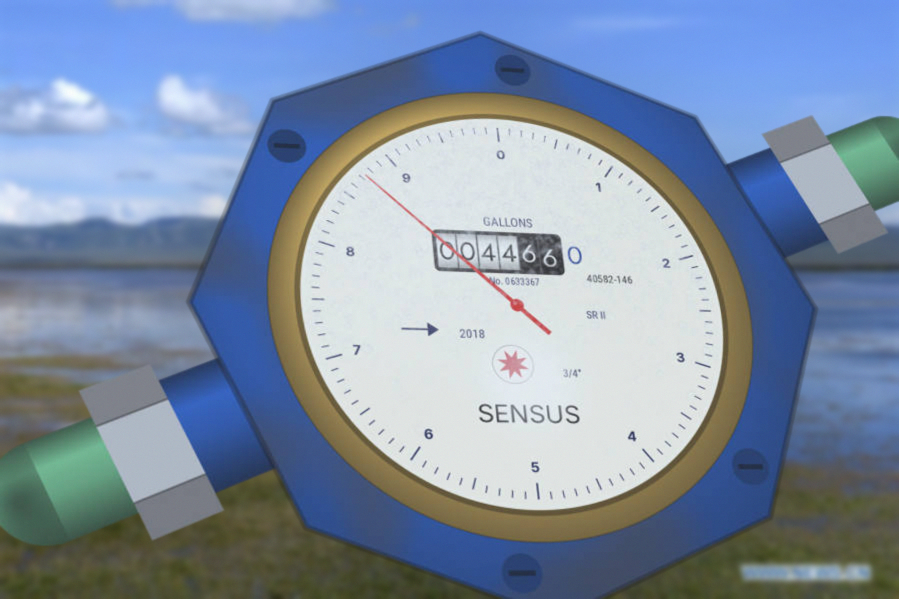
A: 44658.7 (gal)
